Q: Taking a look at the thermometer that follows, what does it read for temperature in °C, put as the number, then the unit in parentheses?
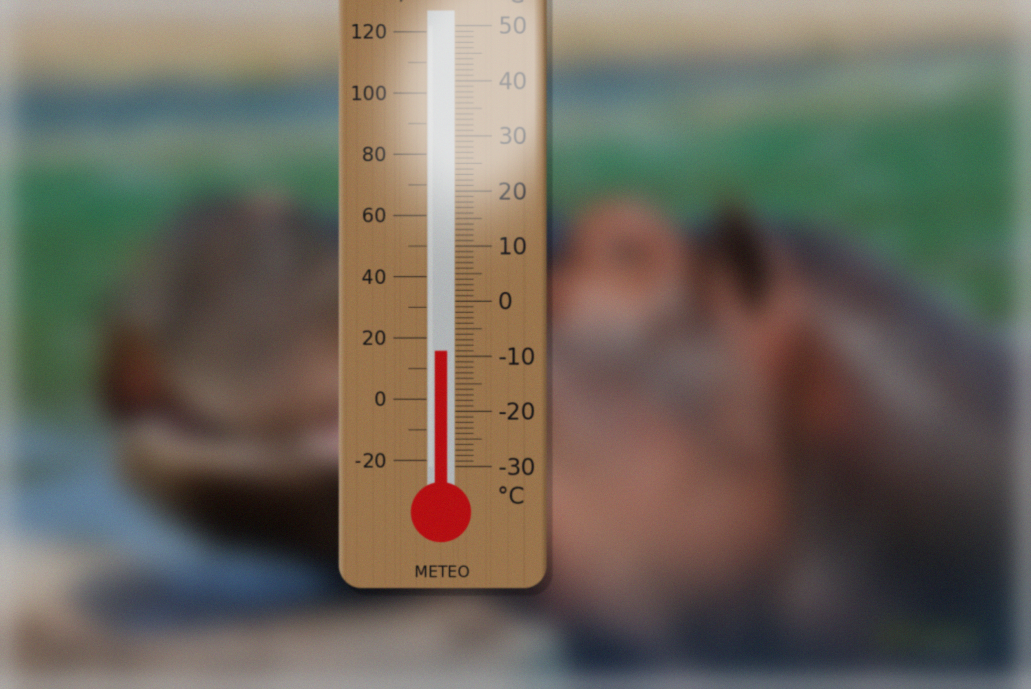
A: -9 (°C)
